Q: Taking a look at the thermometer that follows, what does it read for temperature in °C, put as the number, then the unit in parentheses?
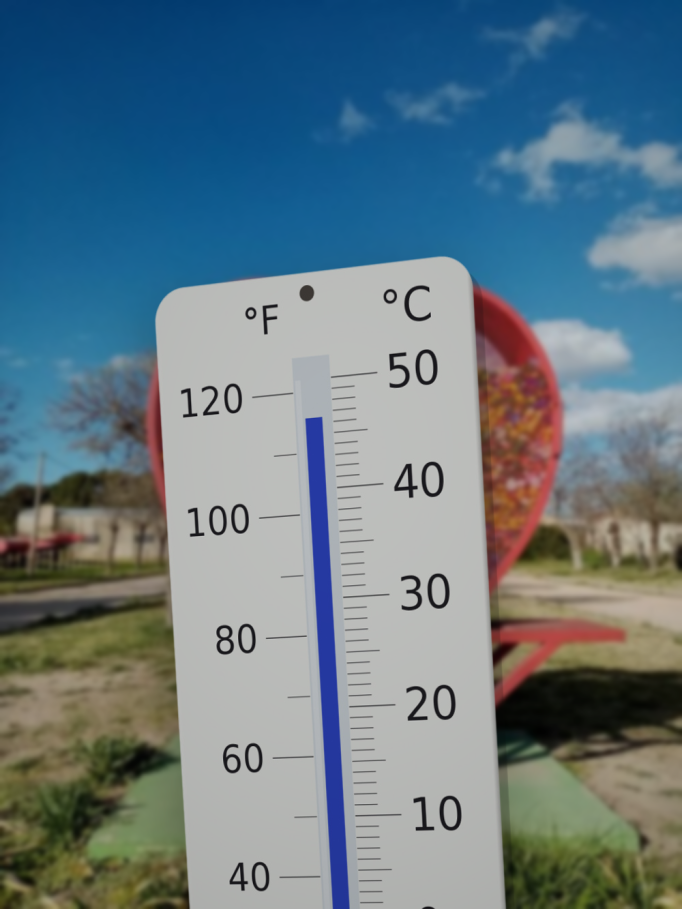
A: 46.5 (°C)
